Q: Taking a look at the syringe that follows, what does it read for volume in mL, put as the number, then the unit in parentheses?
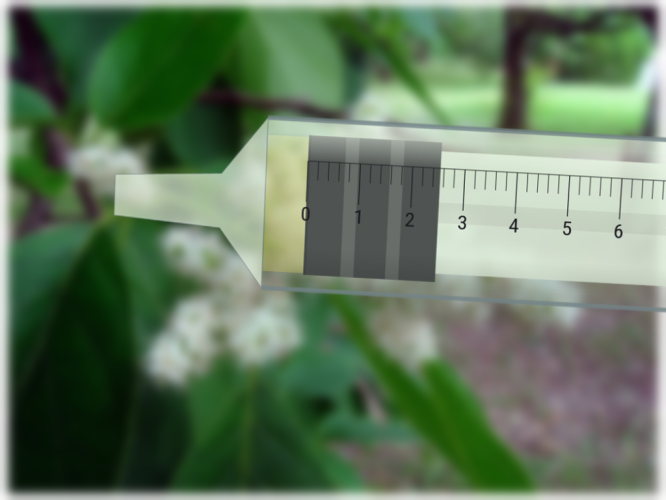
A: 0 (mL)
